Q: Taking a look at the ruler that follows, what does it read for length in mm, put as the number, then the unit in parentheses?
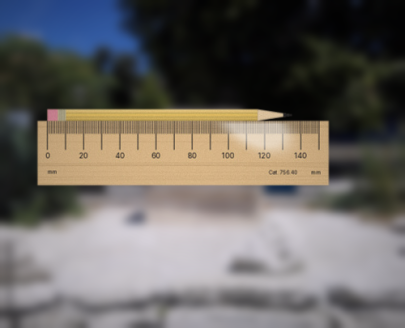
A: 135 (mm)
